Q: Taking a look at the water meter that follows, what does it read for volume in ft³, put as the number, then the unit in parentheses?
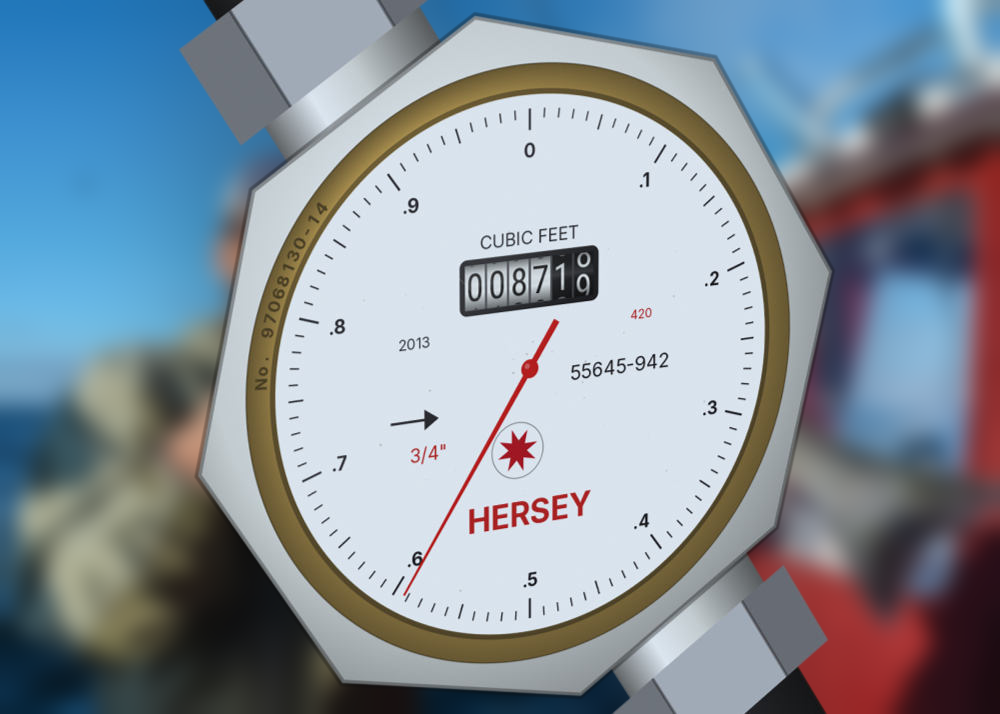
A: 8718.59 (ft³)
